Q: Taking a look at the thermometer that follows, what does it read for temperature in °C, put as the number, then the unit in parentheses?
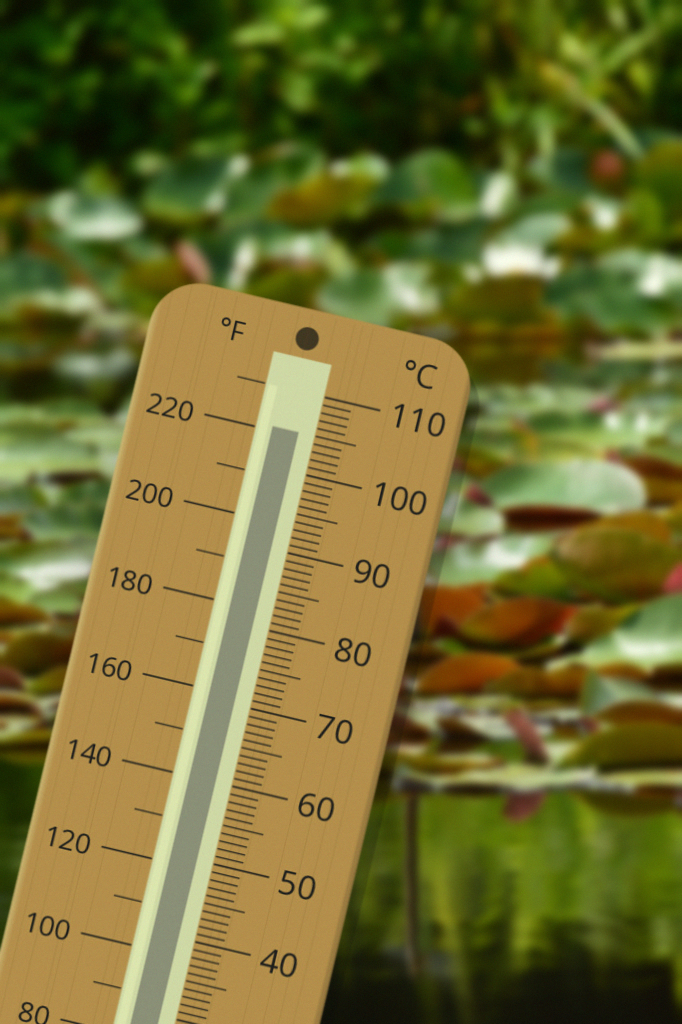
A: 105 (°C)
